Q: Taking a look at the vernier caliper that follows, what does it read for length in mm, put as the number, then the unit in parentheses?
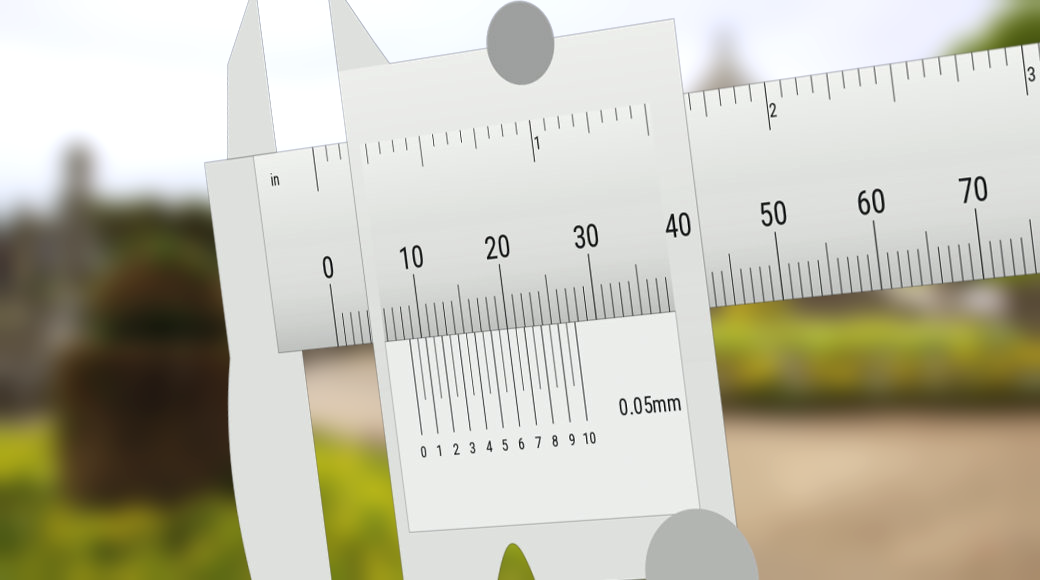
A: 8.6 (mm)
